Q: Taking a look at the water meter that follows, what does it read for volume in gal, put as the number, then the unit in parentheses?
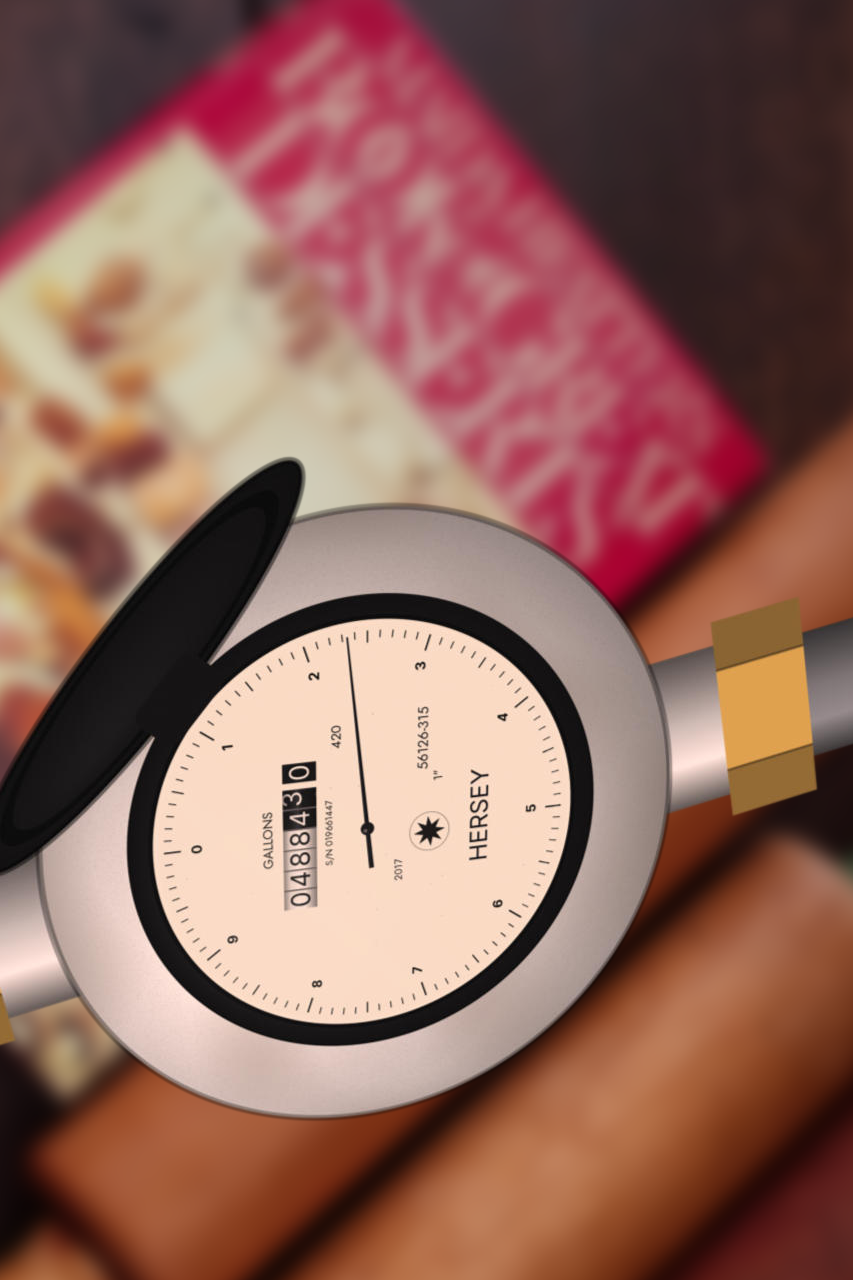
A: 488432.3 (gal)
